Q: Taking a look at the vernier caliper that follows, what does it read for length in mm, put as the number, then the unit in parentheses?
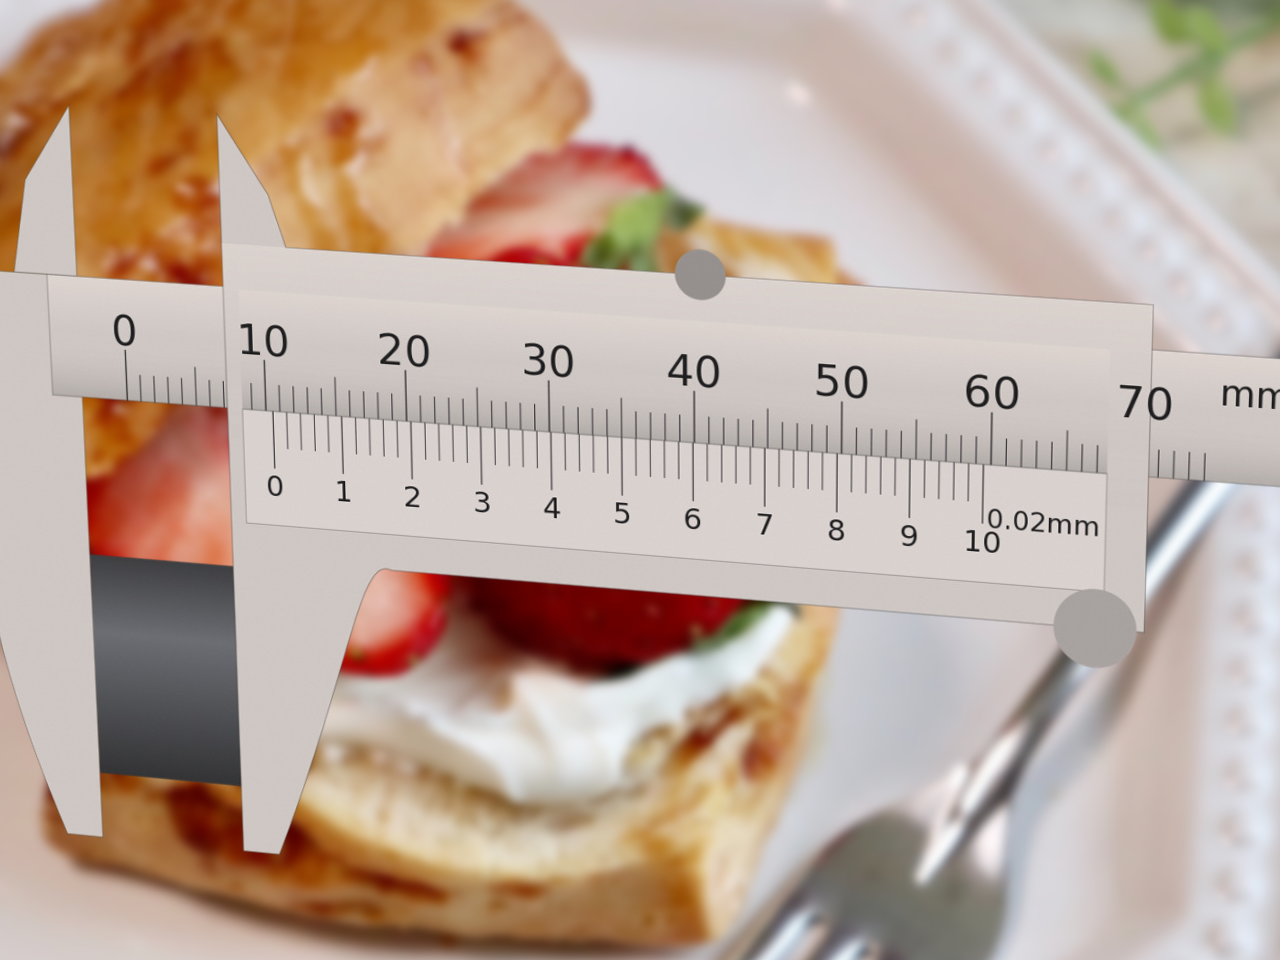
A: 10.5 (mm)
